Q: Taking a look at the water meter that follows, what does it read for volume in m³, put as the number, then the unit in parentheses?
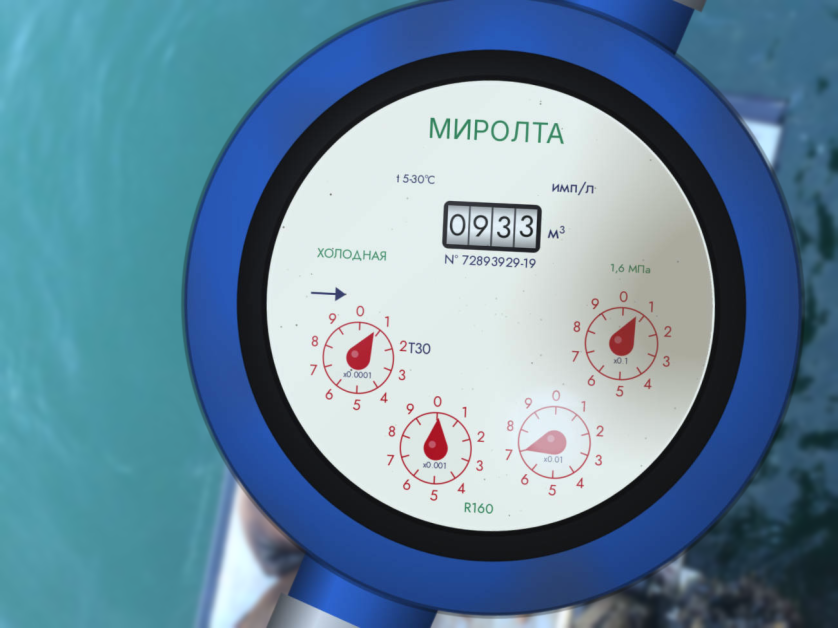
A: 933.0700 (m³)
